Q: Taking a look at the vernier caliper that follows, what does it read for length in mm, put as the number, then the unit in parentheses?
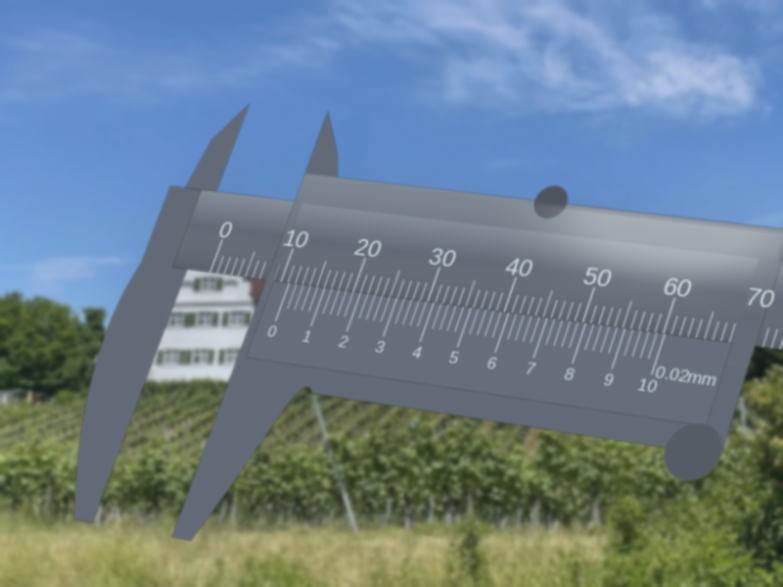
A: 11.2 (mm)
